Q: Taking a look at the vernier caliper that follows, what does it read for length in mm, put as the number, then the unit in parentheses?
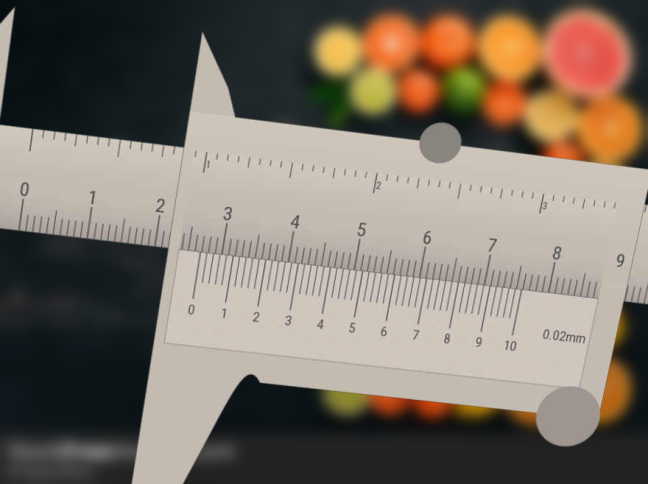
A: 26.8 (mm)
